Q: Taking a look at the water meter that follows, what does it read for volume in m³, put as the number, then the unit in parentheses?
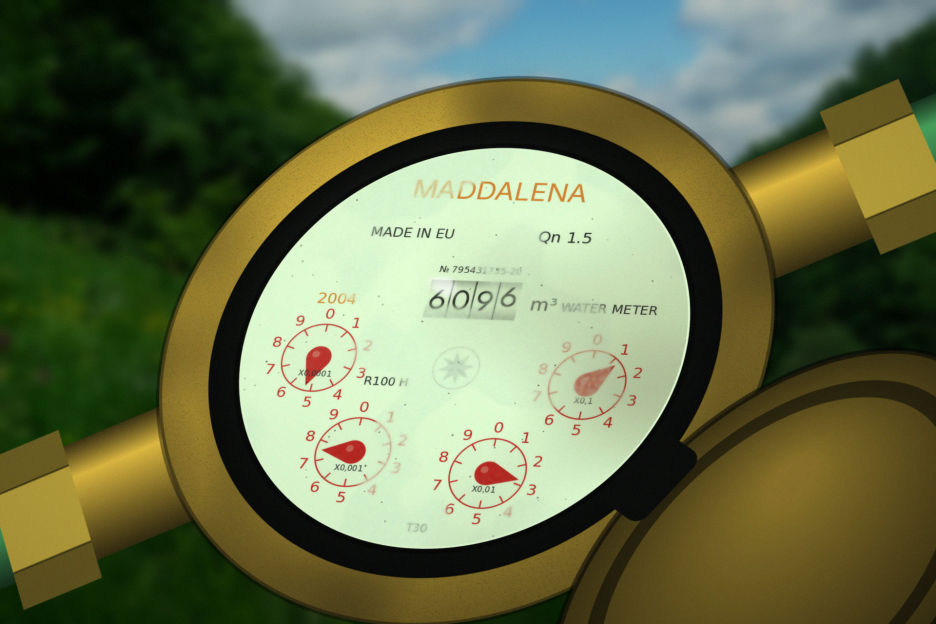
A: 6096.1275 (m³)
